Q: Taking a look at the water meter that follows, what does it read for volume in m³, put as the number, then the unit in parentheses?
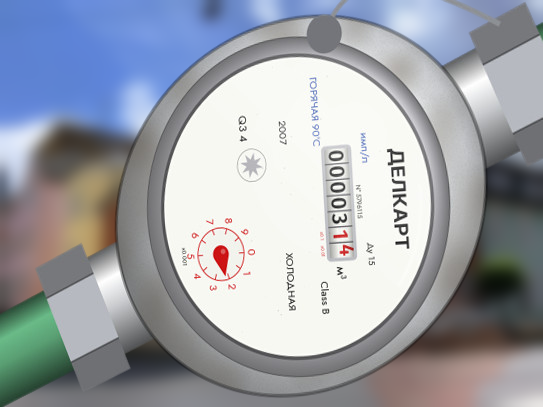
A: 3.142 (m³)
